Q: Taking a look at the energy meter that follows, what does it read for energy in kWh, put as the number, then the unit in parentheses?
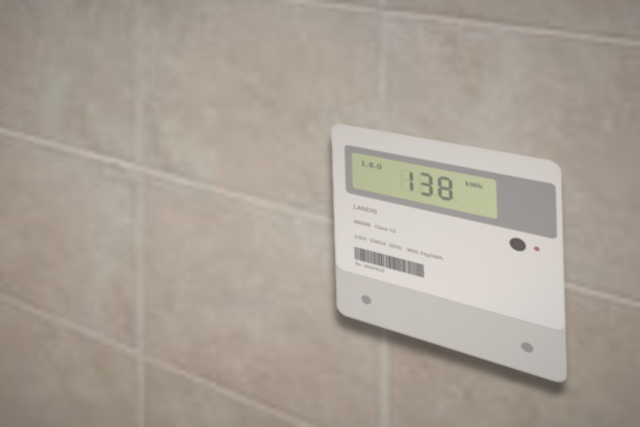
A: 138 (kWh)
